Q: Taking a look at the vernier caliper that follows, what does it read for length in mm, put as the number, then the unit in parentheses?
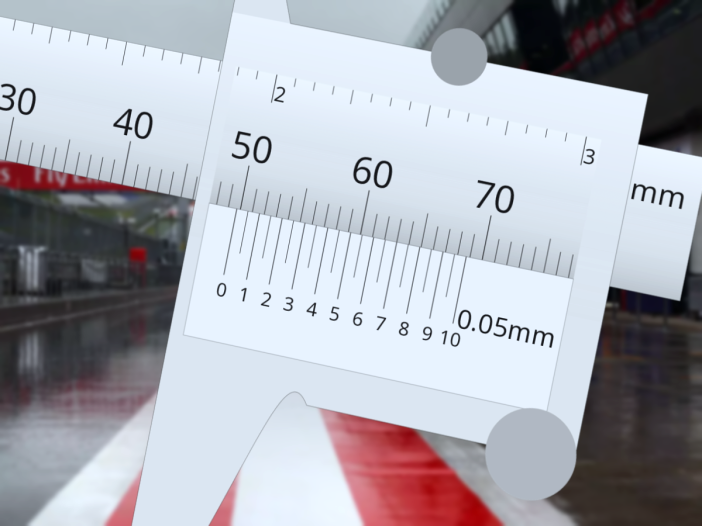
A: 49.7 (mm)
